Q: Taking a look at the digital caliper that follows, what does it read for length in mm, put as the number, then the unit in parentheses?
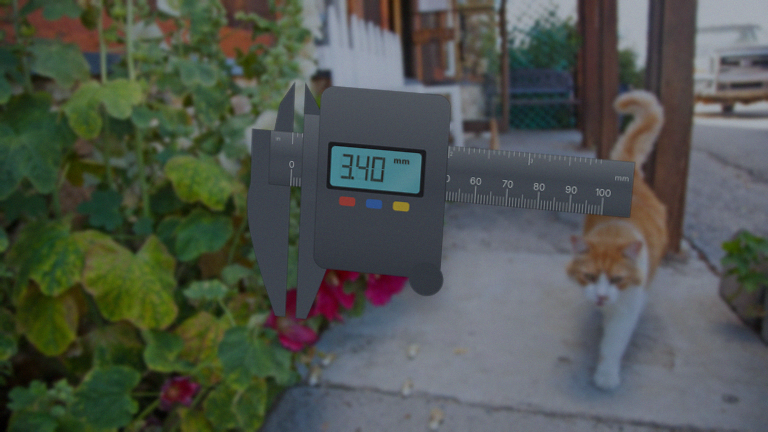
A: 3.40 (mm)
